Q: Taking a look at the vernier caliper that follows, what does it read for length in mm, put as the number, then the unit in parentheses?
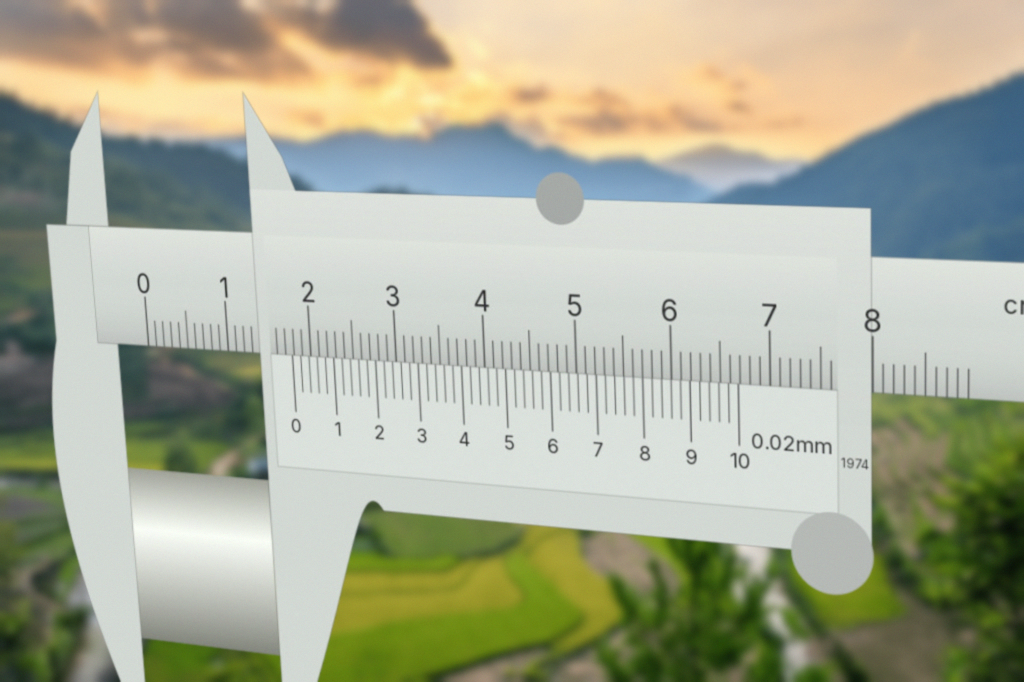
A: 17.8 (mm)
